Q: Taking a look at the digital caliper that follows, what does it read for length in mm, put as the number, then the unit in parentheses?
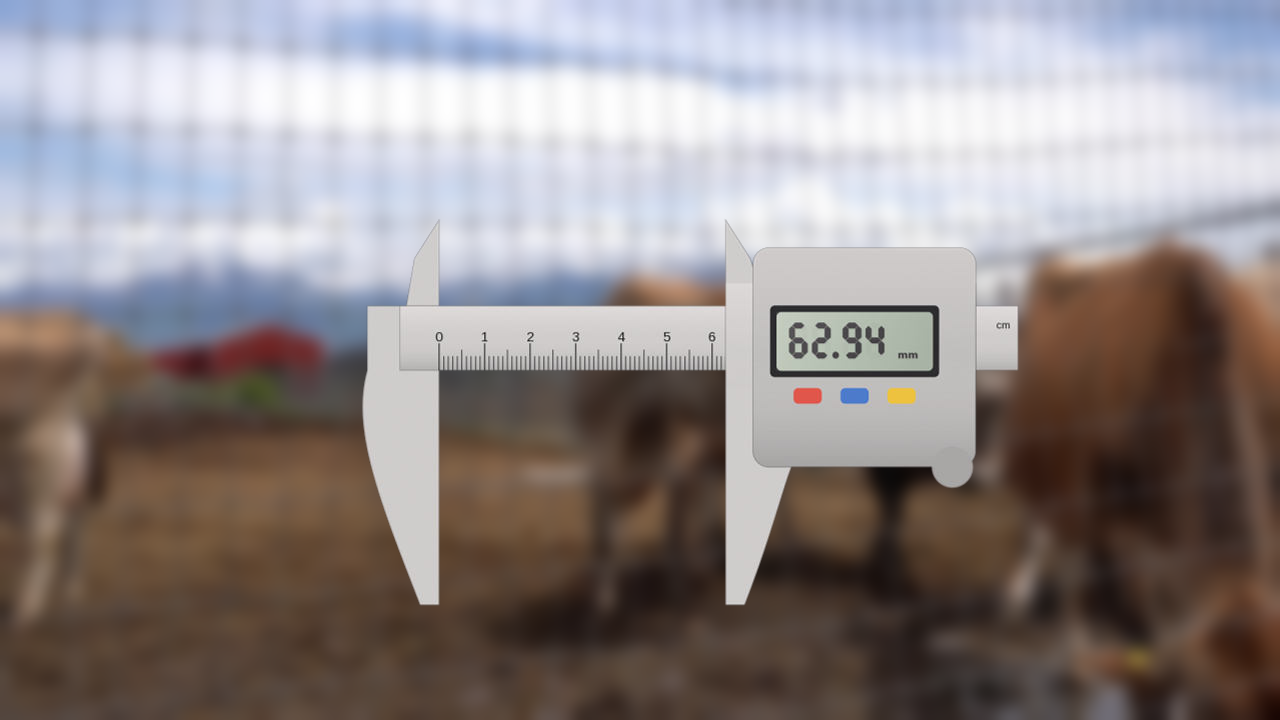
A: 62.94 (mm)
